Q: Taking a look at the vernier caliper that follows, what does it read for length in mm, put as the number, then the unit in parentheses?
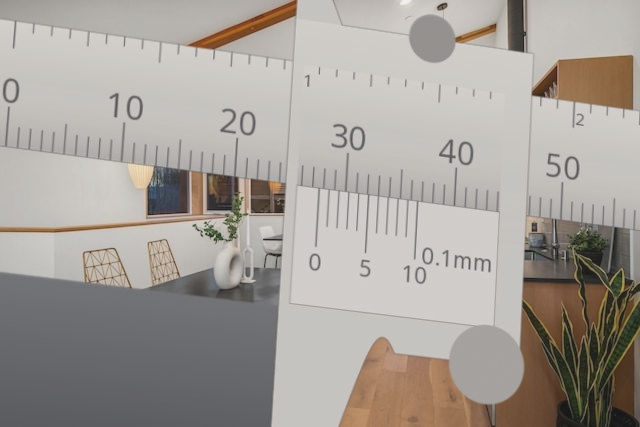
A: 27.6 (mm)
